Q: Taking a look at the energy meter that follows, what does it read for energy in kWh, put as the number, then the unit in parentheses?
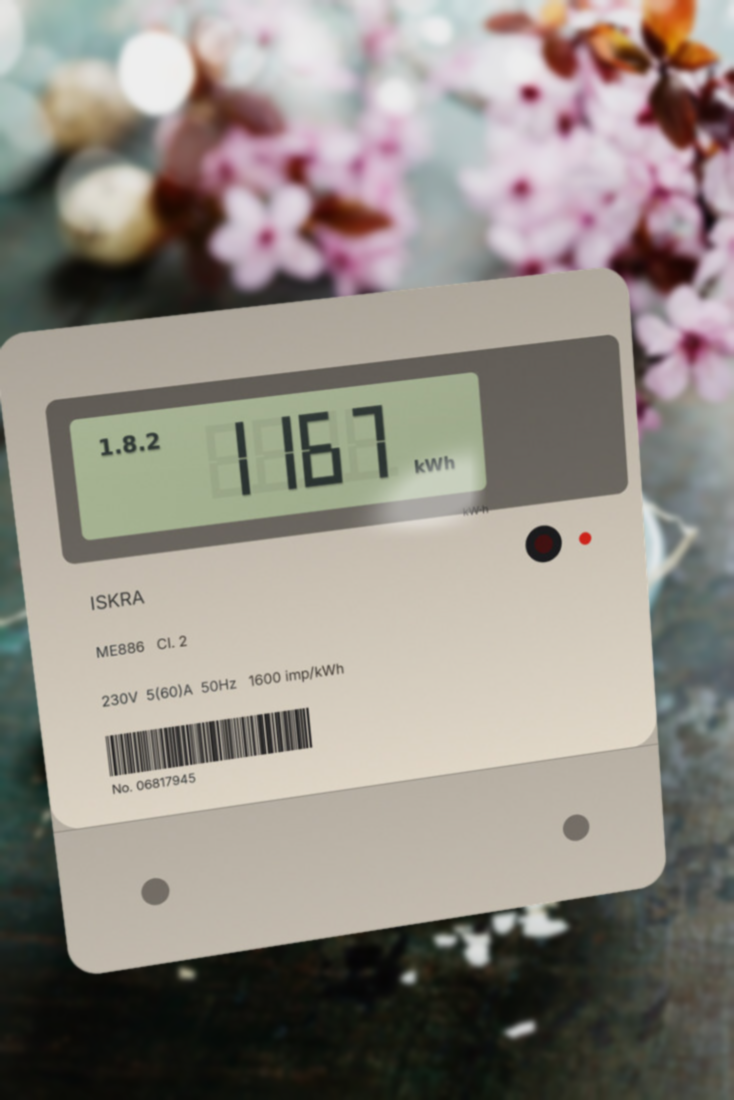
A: 1167 (kWh)
